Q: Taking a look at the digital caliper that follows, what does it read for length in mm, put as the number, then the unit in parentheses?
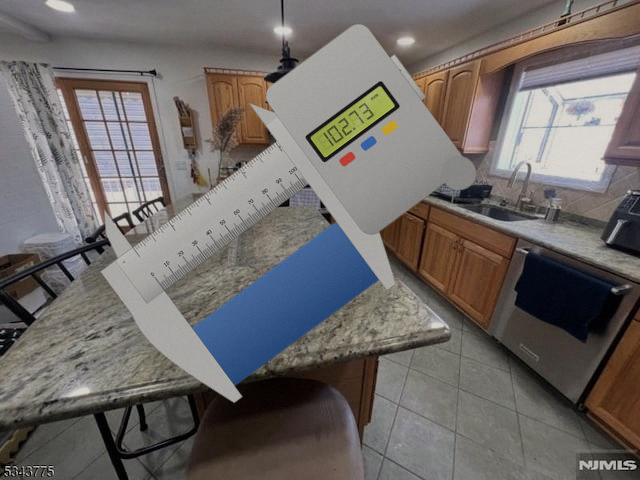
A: 102.73 (mm)
